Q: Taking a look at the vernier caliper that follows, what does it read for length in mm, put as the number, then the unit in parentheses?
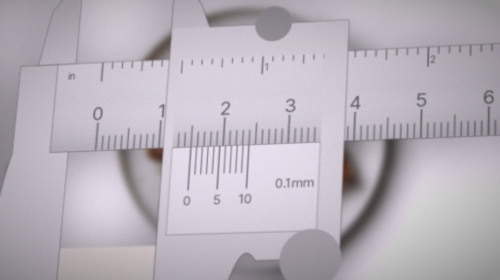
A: 15.0 (mm)
